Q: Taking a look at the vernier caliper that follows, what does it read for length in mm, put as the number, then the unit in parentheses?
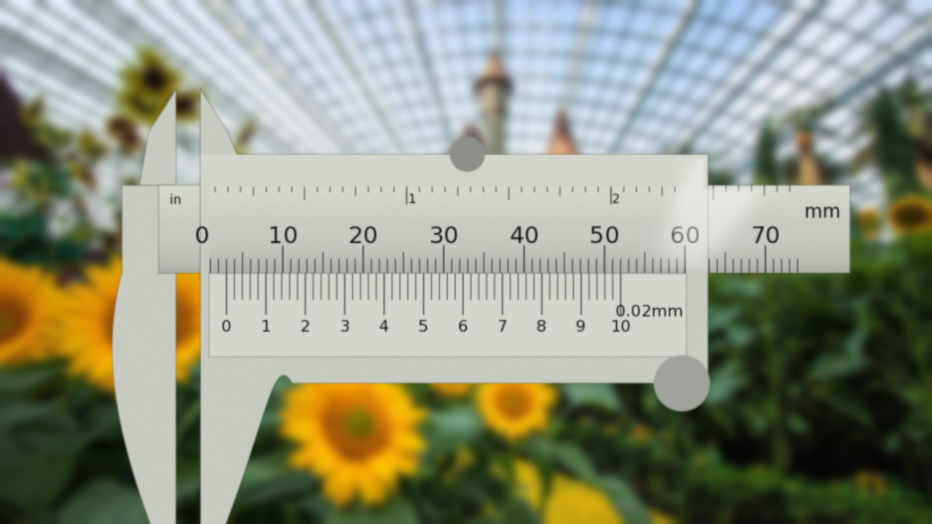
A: 3.0 (mm)
